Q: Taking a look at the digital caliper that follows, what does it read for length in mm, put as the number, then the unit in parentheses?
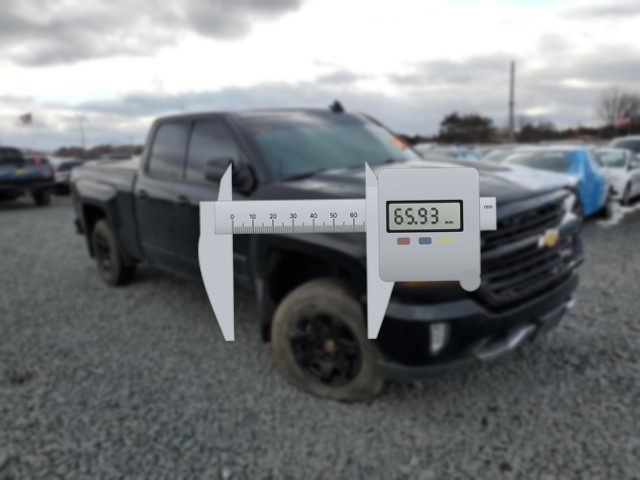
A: 65.93 (mm)
